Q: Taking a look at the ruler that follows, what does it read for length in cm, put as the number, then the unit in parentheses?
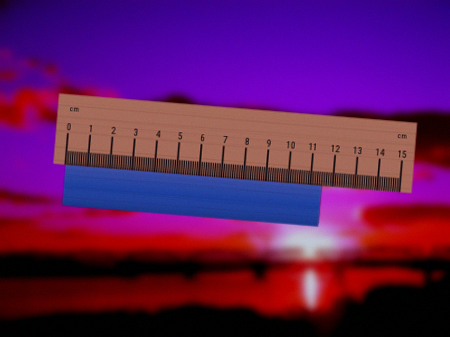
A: 11.5 (cm)
